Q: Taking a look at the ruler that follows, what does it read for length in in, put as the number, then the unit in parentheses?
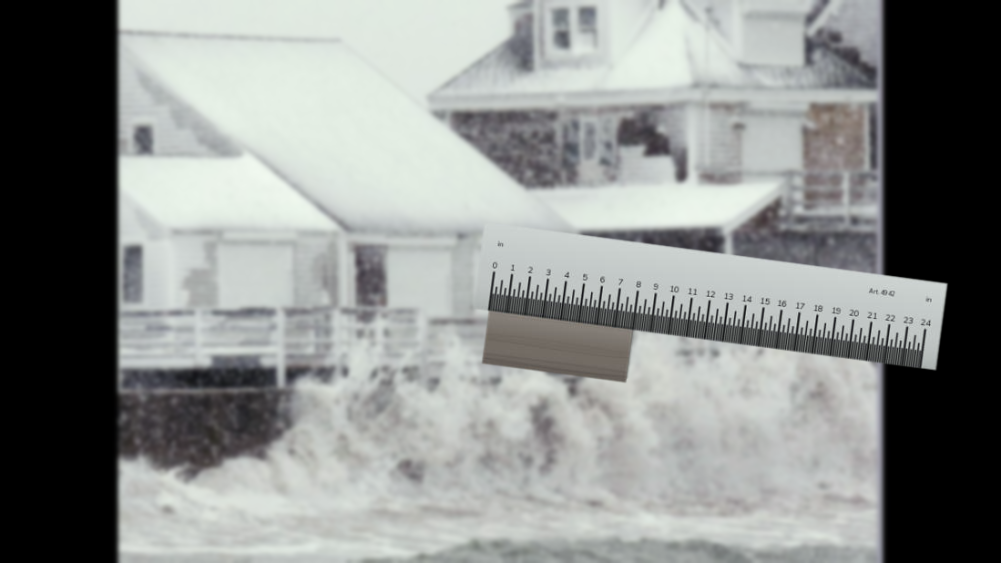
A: 8 (in)
